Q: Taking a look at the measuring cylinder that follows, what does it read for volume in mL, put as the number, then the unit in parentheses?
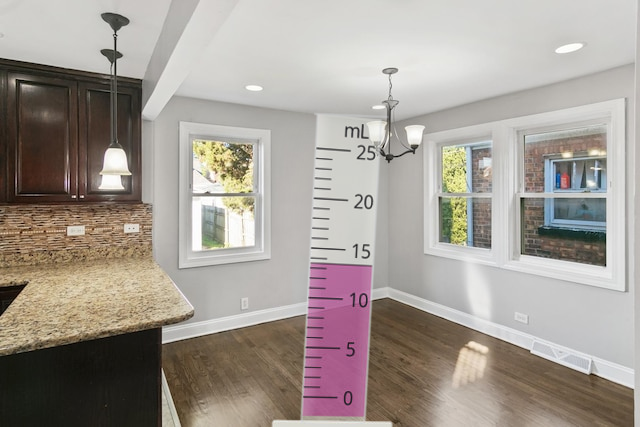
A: 13.5 (mL)
